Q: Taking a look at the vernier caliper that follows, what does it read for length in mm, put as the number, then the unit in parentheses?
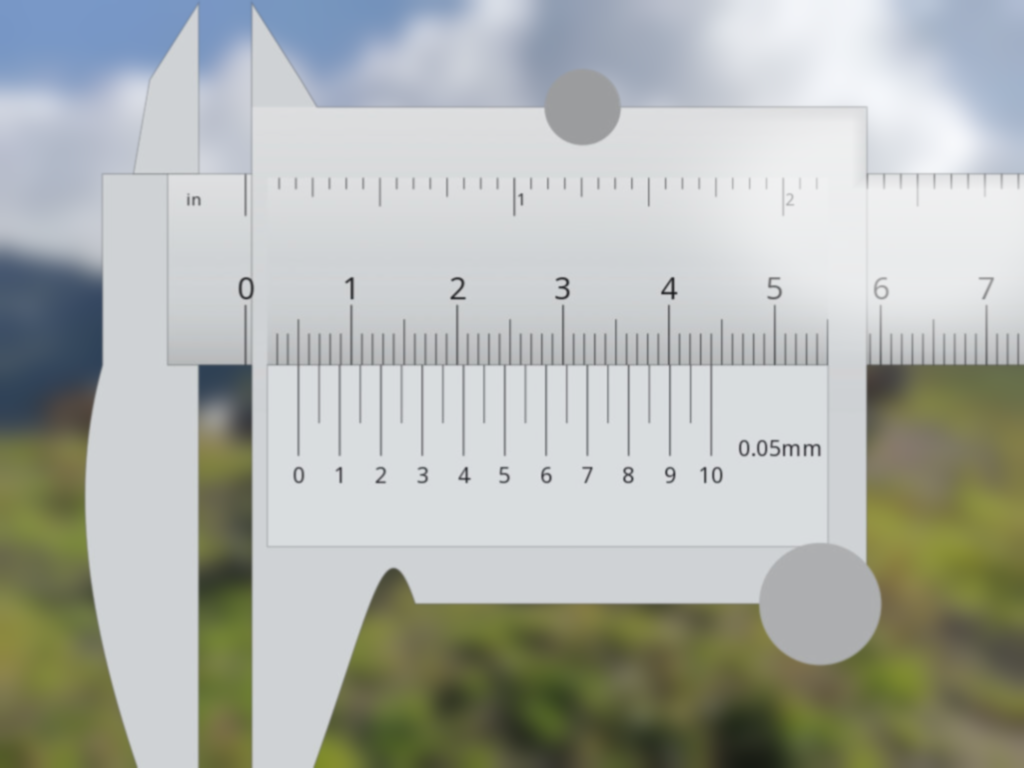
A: 5.0 (mm)
